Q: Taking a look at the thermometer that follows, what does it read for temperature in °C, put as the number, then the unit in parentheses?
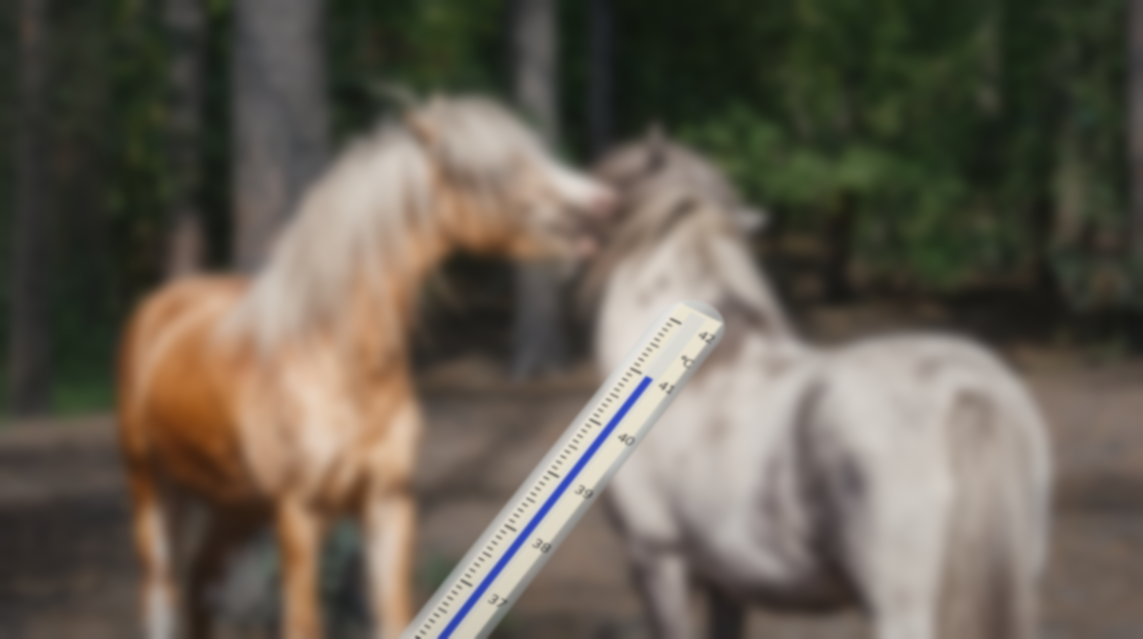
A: 41 (°C)
